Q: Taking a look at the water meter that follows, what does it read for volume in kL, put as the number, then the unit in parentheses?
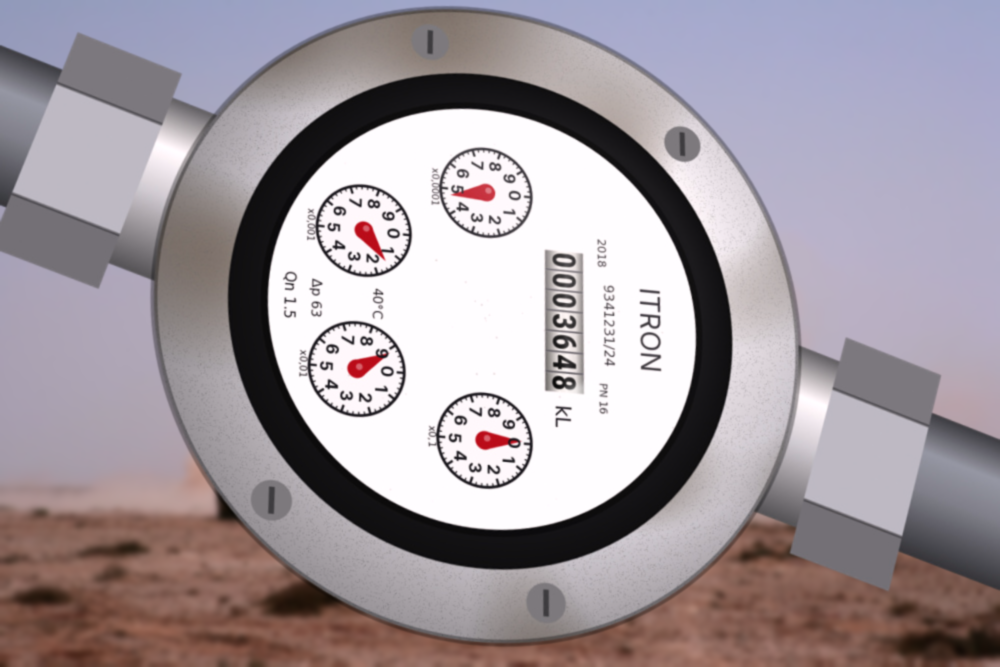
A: 3647.9914 (kL)
